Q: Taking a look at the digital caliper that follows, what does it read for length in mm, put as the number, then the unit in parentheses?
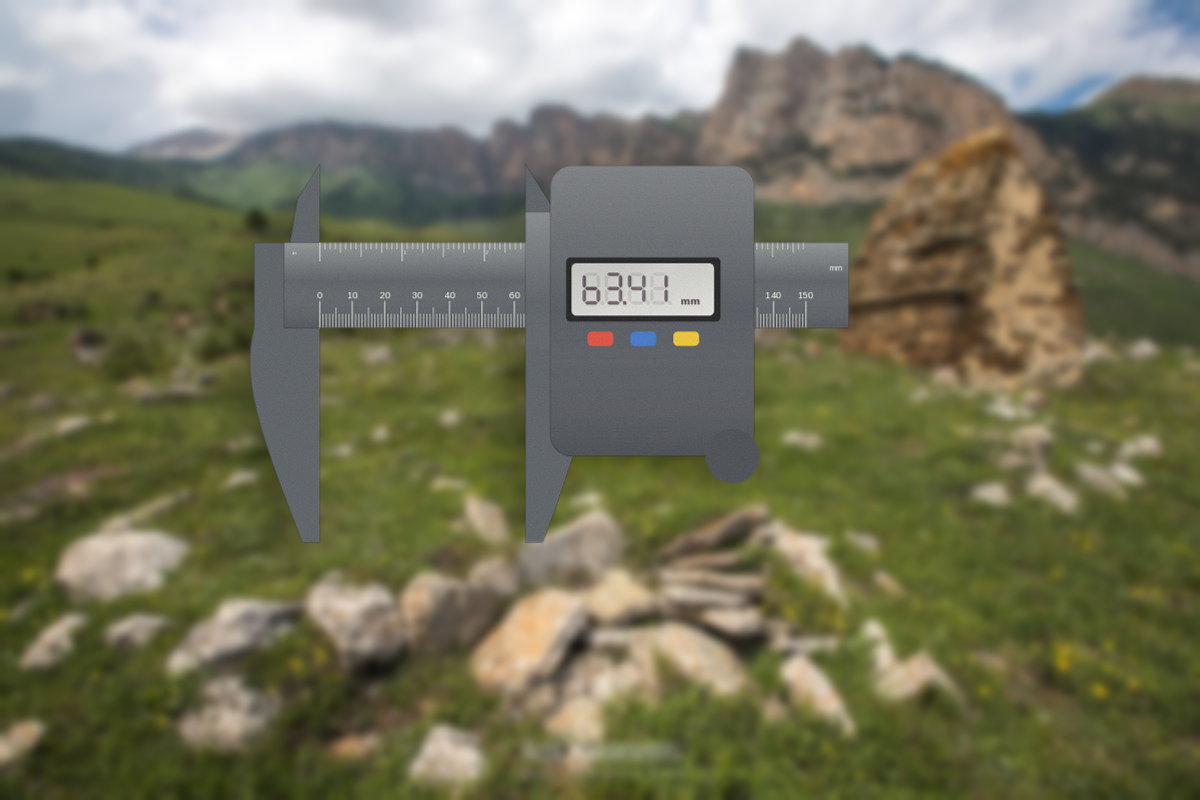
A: 63.41 (mm)
